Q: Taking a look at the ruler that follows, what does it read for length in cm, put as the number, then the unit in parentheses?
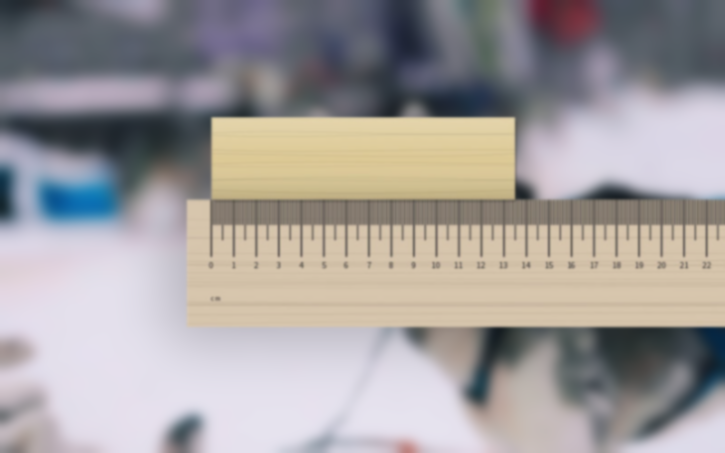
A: 13.5 (cm)
